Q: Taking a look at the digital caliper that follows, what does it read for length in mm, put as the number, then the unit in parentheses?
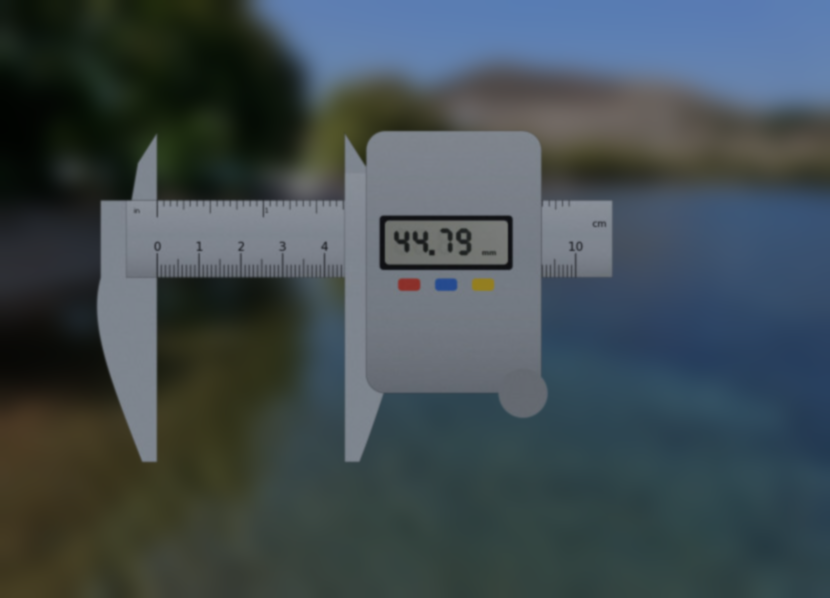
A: 44.79 (mm)
